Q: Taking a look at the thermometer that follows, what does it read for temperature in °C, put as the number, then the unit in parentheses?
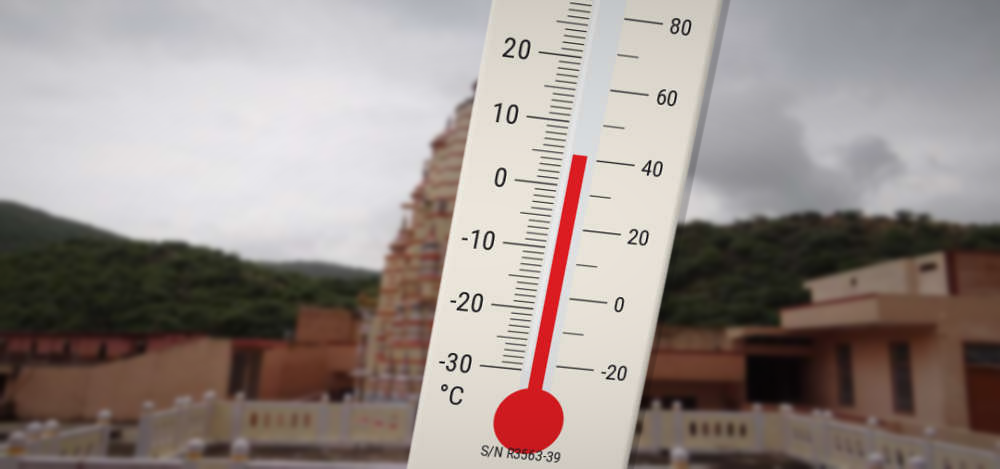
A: 5 (°C)
